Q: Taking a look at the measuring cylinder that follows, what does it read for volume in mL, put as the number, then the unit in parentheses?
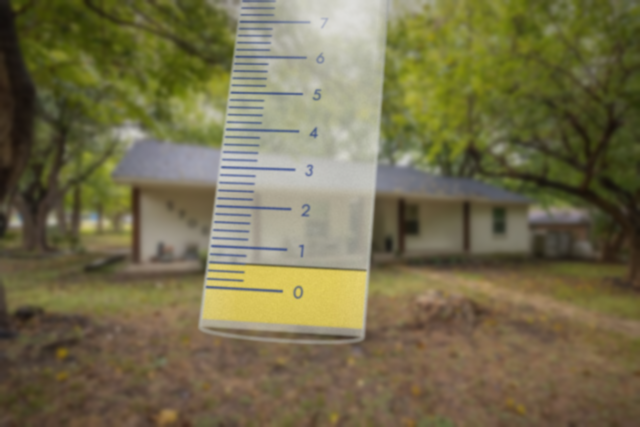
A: 0.6 (mL)
